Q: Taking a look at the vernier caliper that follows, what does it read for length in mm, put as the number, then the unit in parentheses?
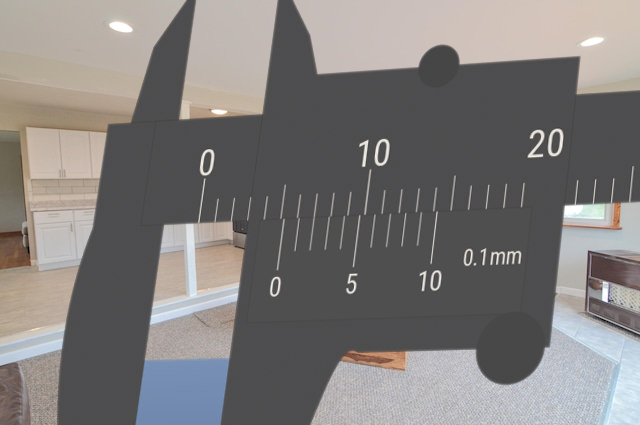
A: 5.2 (mm)
